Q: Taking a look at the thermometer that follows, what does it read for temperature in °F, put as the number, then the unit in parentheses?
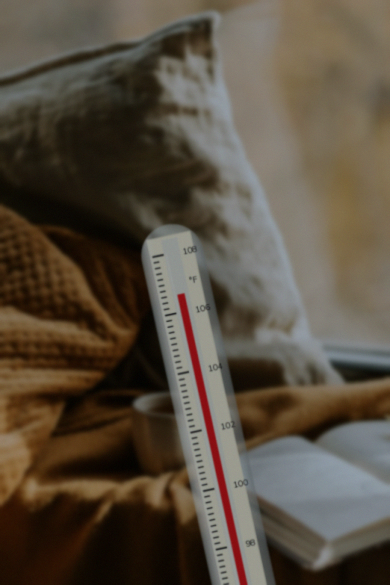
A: 106.6 (°F)
